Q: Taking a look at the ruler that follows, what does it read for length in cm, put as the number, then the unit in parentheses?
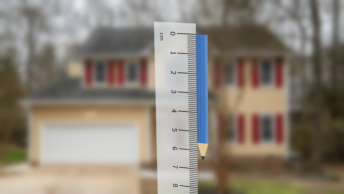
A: 6.5 (cm)
